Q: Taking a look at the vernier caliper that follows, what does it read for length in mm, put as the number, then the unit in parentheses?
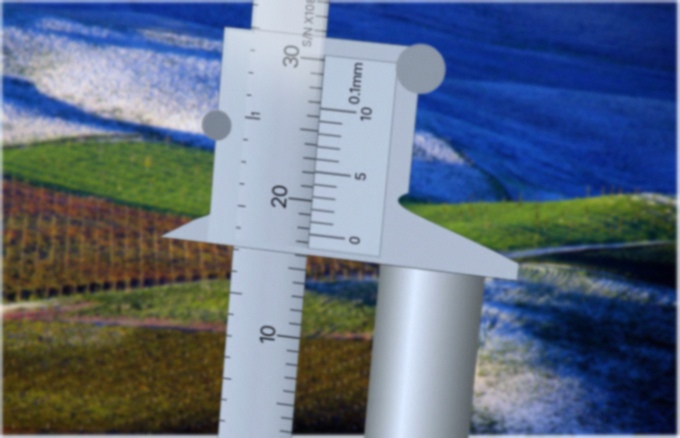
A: 17.6 (mm)
